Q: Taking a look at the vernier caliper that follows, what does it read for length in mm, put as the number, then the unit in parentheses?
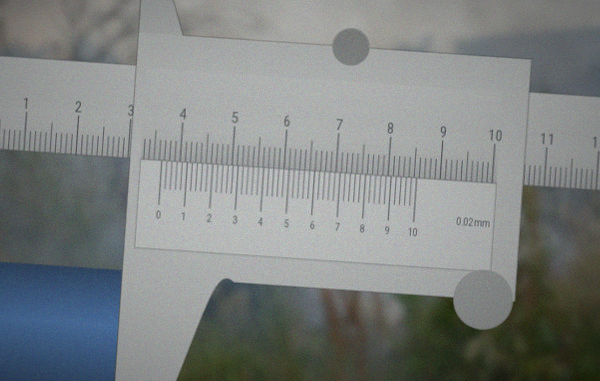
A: 36.5 (mm)
